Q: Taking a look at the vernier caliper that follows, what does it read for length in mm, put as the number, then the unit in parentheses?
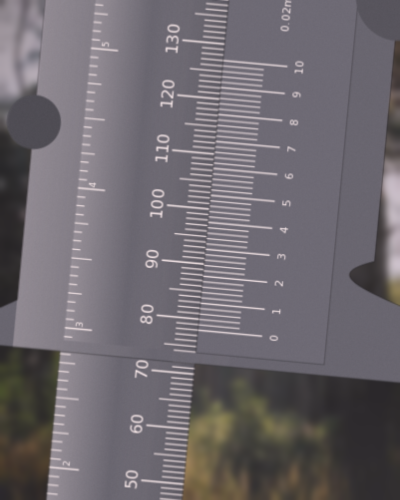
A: 78.0 (mm)
